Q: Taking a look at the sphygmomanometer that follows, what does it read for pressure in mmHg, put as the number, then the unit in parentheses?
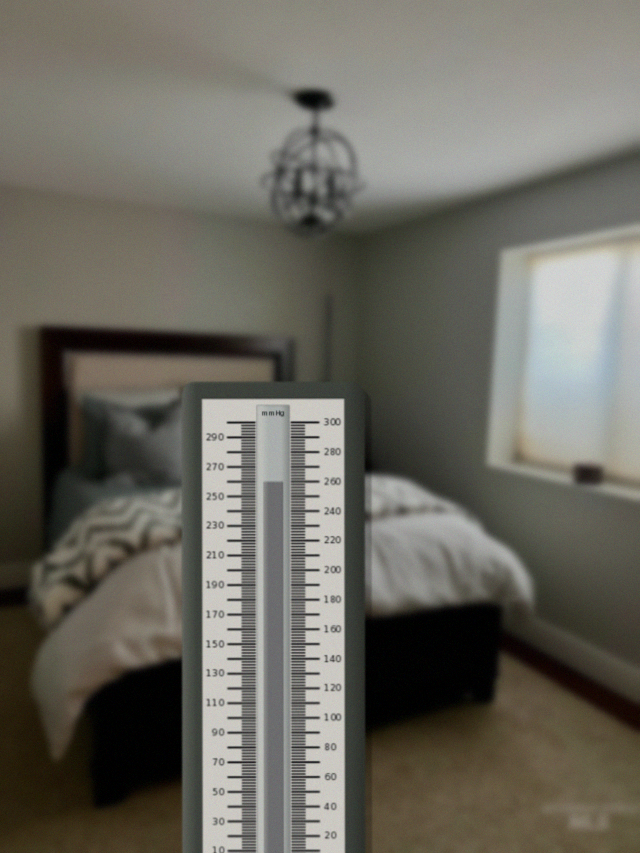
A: 260 (mmHg)
